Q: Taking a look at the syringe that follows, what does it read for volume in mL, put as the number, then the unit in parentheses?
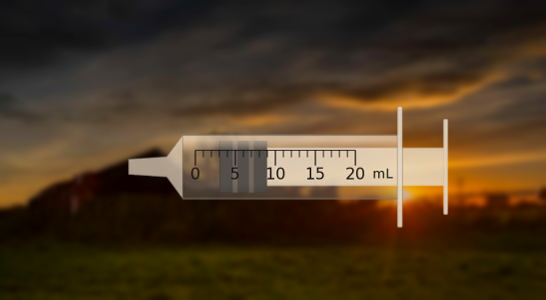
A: 3 (mL)
